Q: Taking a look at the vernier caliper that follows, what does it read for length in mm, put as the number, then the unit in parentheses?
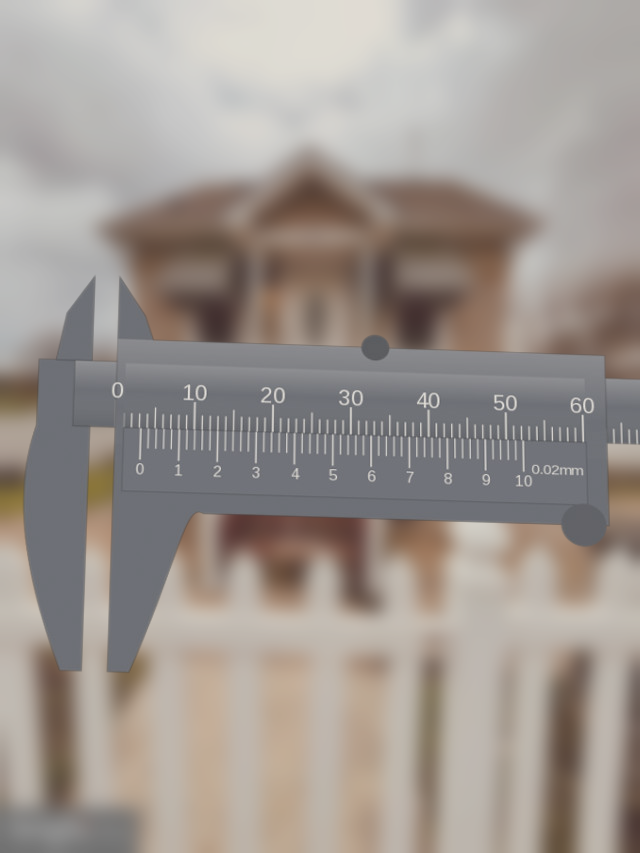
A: 3.2 (mm)
